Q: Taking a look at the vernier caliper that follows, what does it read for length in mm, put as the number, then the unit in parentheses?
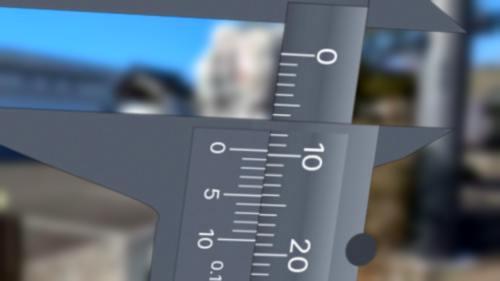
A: 9.6 (mm)
